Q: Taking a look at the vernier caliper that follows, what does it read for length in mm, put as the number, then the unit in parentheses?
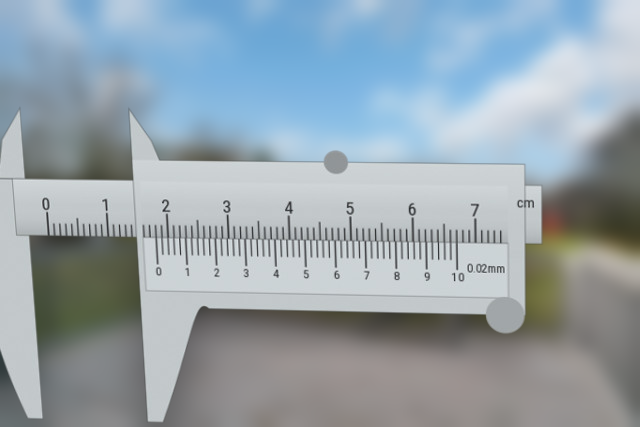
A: 18.0 (mm)
